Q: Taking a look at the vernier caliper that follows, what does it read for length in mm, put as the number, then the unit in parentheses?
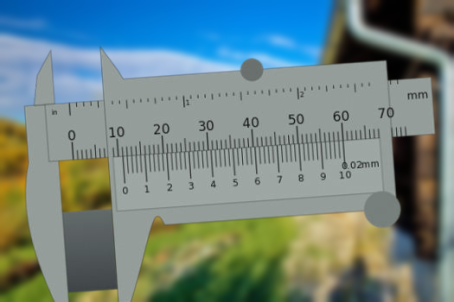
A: 11.0 (mm)
